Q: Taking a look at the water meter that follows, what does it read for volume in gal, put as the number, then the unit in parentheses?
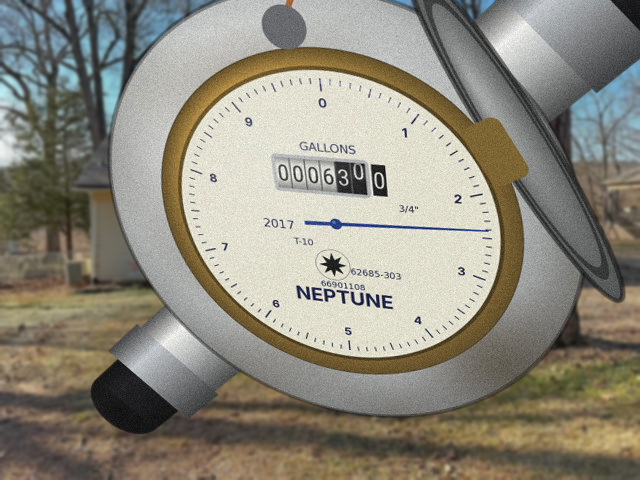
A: 6302.4 (gal)
